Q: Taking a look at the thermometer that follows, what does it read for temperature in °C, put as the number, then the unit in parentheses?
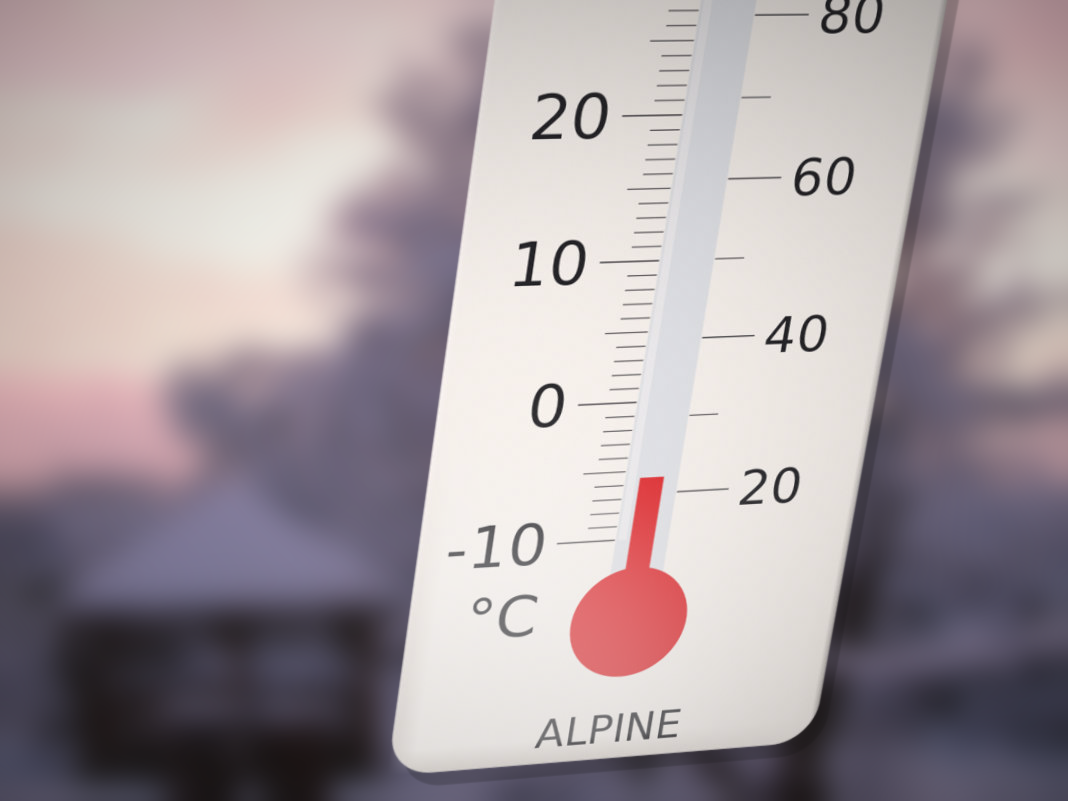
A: -5.5 (°C)
